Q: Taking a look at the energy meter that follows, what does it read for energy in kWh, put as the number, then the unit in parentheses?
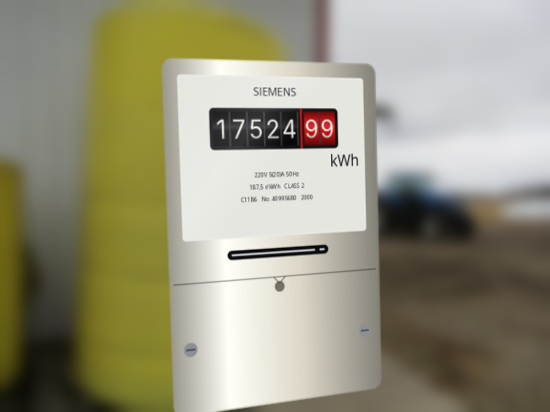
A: 17524.99 (kWh)
